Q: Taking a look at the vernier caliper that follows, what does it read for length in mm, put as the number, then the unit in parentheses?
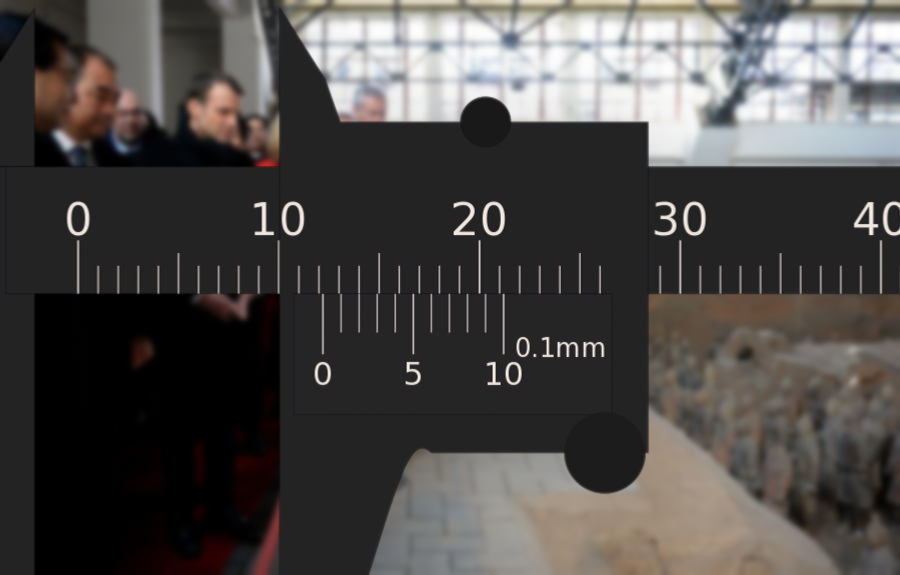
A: 12.2 (mm)
